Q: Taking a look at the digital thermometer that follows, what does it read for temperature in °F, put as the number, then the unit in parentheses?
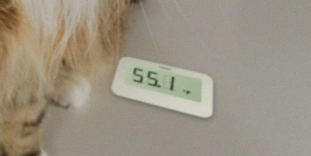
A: 55.1 (°F)
